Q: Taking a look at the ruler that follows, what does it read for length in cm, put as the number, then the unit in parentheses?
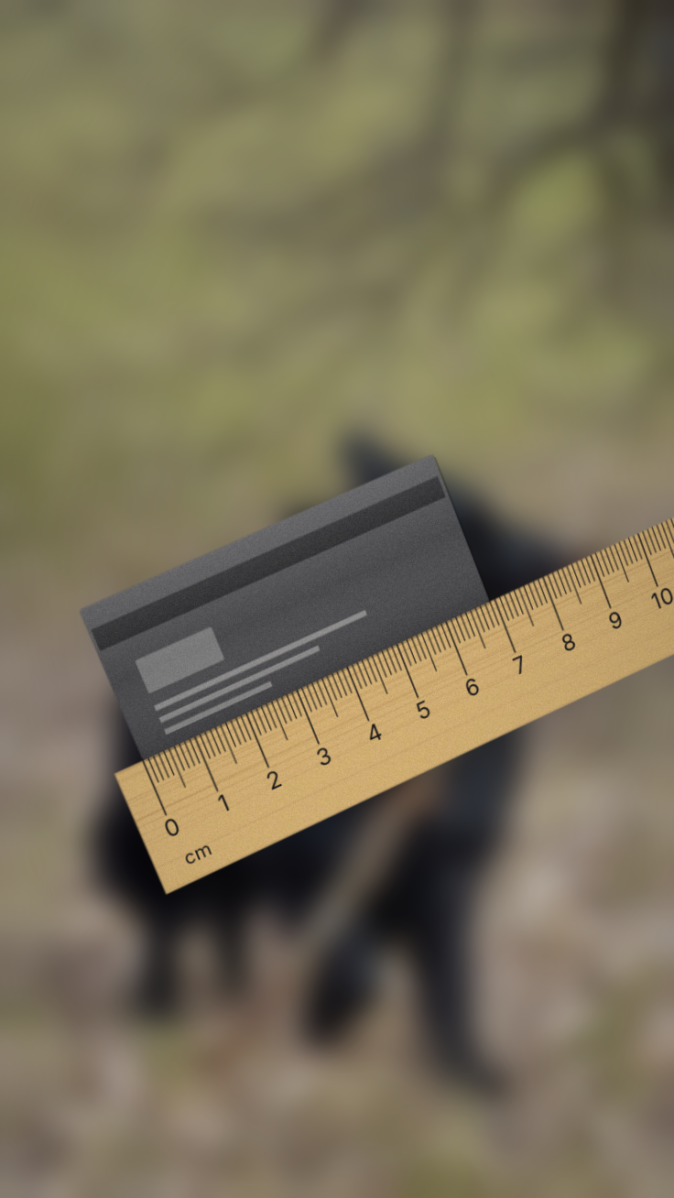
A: 6.9 (cm)
